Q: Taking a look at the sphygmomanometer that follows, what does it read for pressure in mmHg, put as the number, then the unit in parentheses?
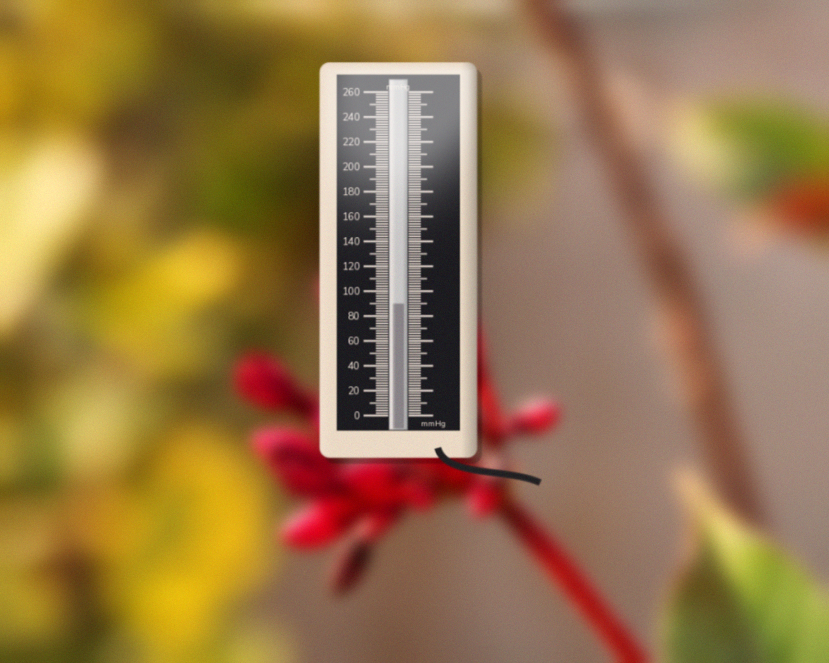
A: 90 (mmHg)
